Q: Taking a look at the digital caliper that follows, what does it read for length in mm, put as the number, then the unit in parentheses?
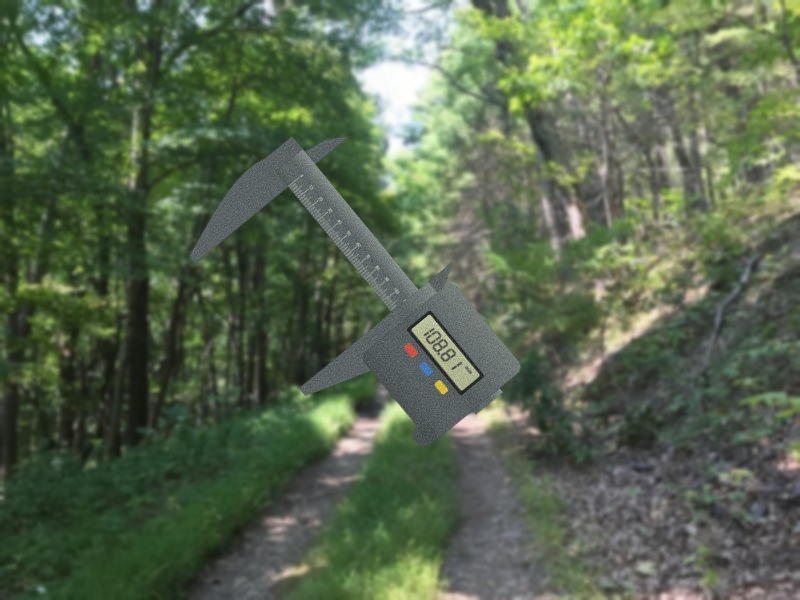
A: 108.81 (mm)
